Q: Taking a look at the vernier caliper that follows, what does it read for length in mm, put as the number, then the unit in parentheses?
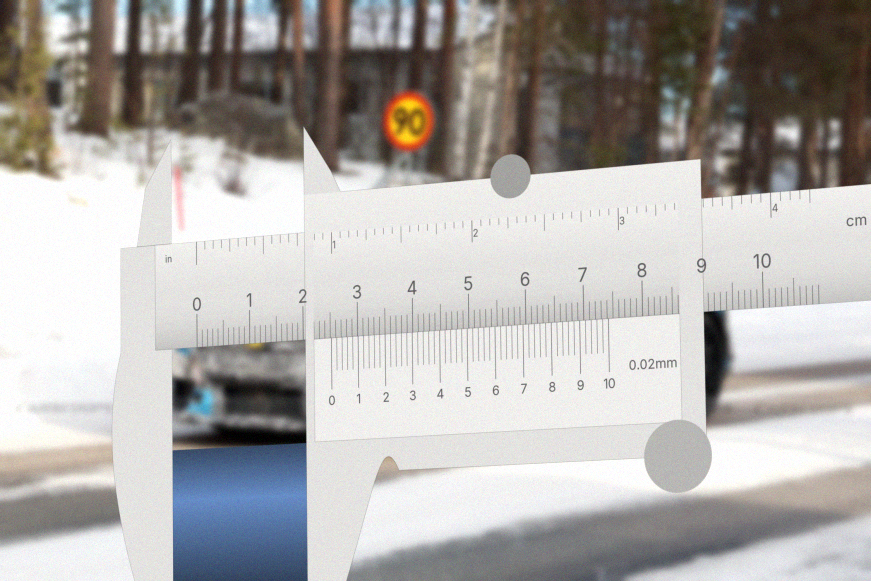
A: 25.2 (mm)
